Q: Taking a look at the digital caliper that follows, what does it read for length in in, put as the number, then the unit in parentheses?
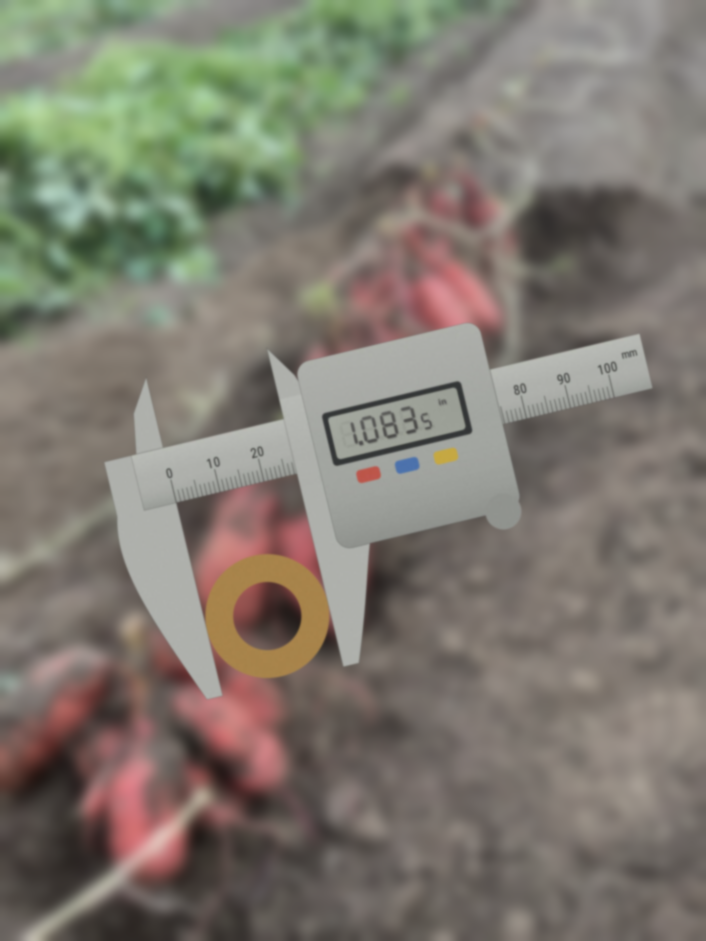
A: 1.0835 (in)
